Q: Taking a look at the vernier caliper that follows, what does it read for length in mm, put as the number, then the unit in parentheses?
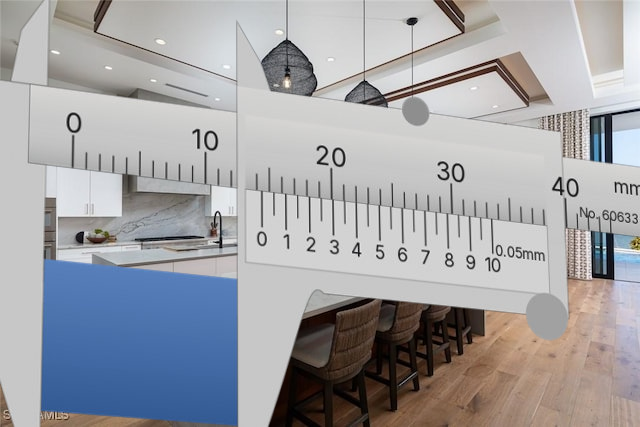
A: 14.4 (mm)
